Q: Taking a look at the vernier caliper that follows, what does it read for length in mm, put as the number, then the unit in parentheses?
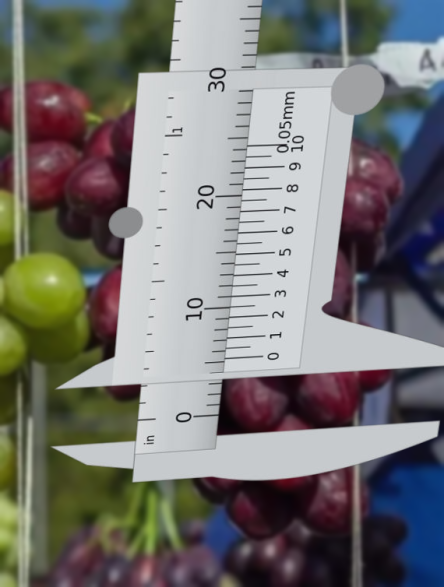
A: 5.3 (mm)
